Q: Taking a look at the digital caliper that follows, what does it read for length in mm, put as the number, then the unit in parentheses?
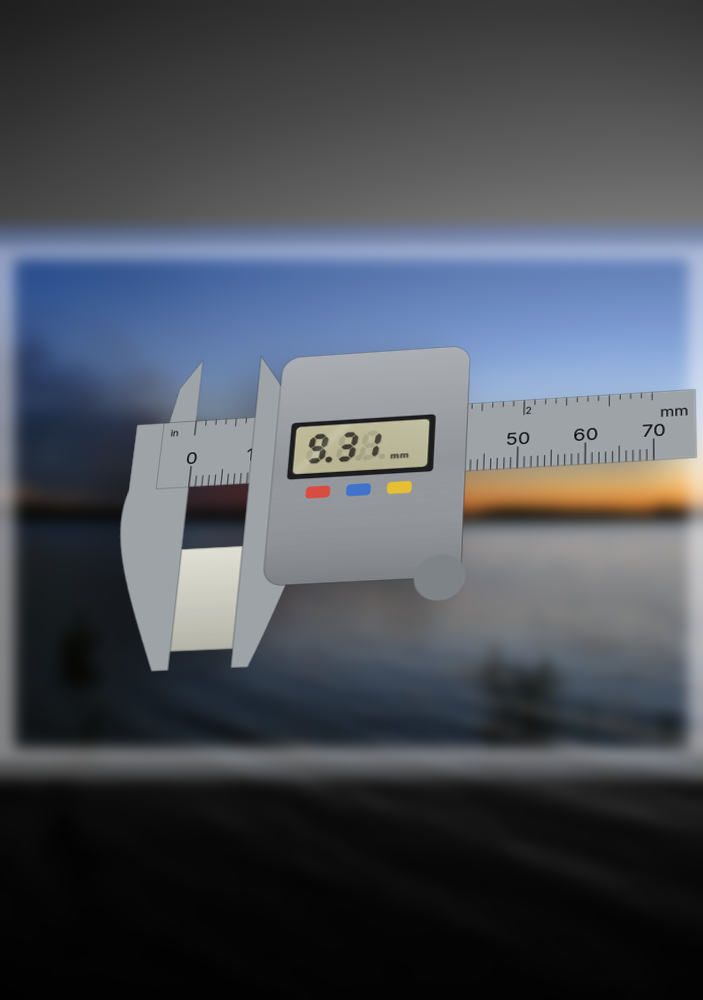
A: 9.31 (mm)
